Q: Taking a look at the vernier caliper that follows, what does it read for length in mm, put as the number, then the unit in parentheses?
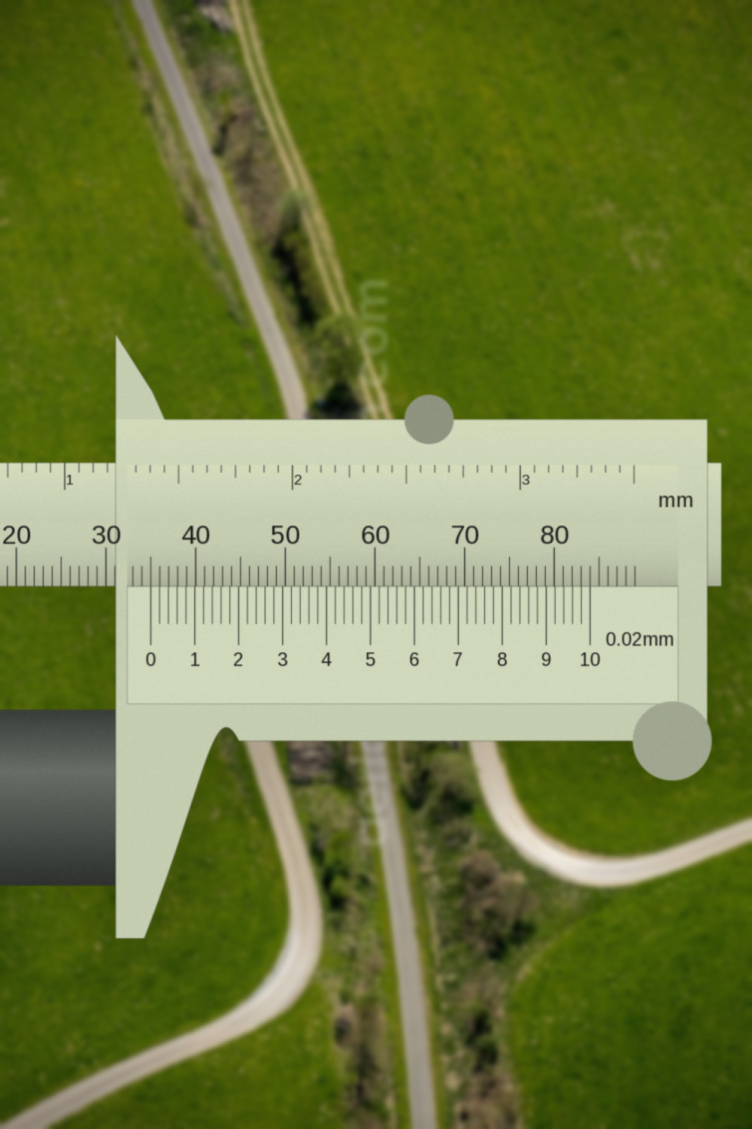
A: 35.0 (mm)
